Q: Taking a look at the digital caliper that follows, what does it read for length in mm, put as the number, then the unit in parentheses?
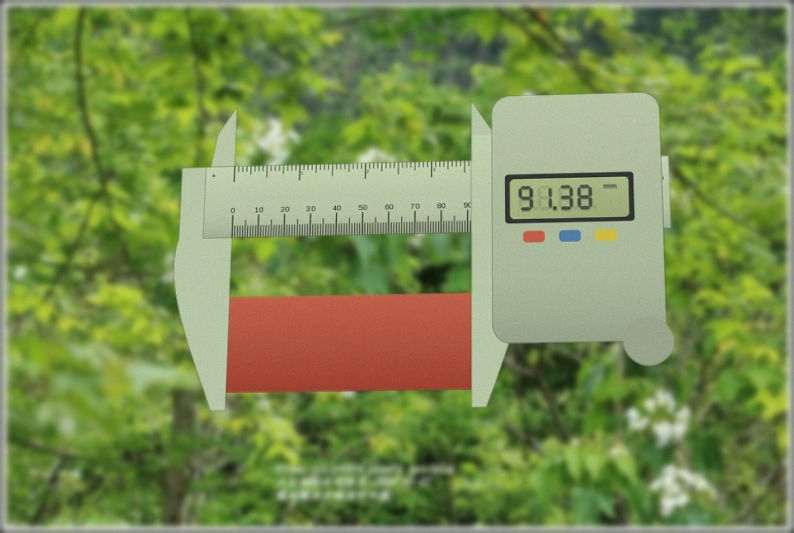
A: 91.38 (mm)
